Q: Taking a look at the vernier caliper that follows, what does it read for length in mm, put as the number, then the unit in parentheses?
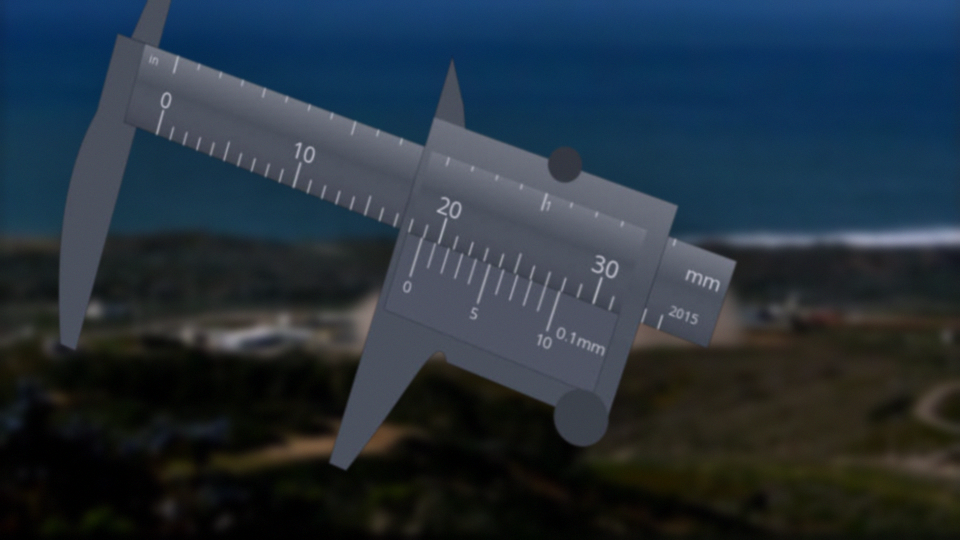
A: 18.9 (mm)
